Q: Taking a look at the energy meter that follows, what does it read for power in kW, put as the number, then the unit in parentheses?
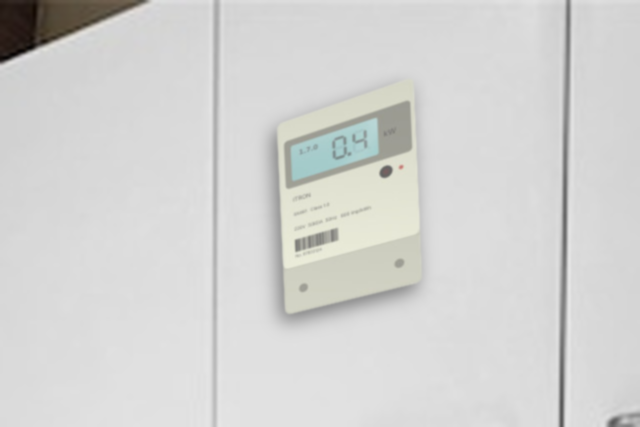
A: 0.4 (kW)
